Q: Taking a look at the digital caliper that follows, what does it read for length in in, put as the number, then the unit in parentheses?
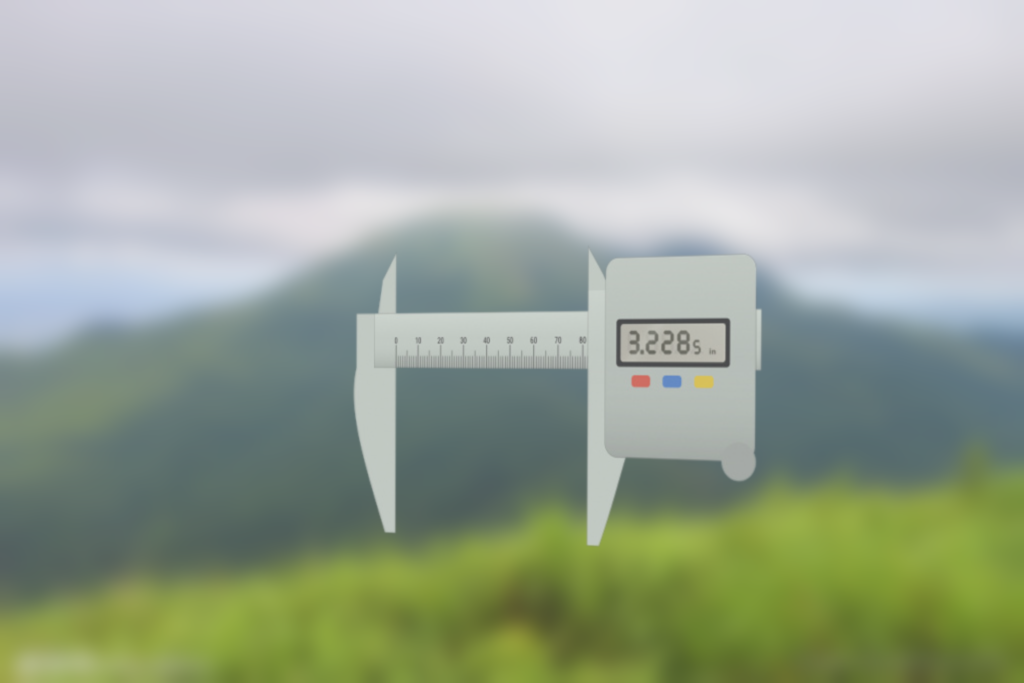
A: 3.2285 (in)
